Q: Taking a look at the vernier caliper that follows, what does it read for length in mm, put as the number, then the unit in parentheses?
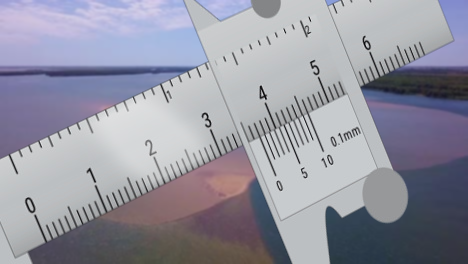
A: 37.0 (mm)
